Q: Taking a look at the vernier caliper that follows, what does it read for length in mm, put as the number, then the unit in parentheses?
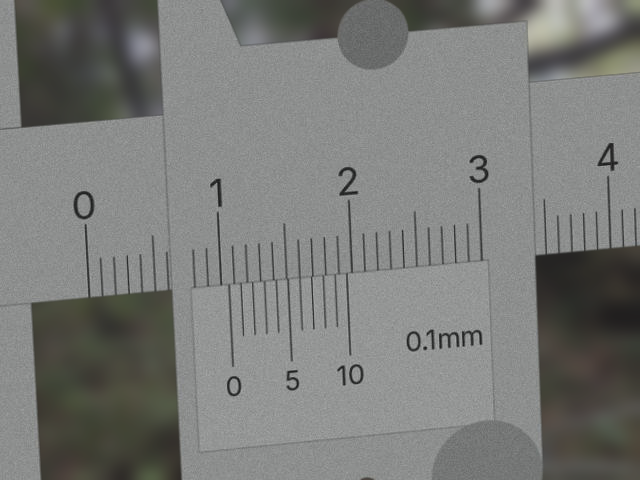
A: 10.6 (mm)
